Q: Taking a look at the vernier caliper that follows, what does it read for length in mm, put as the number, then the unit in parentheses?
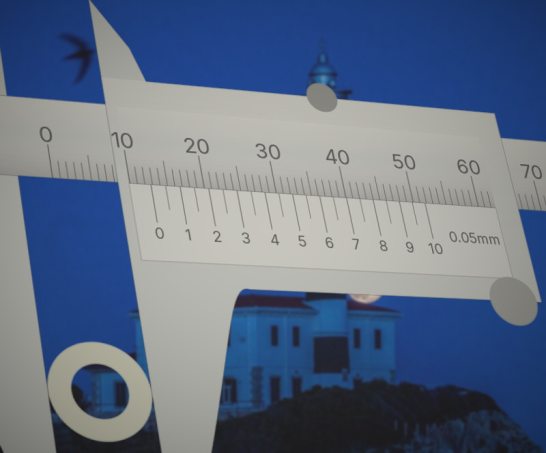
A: 12.8 (mm)
